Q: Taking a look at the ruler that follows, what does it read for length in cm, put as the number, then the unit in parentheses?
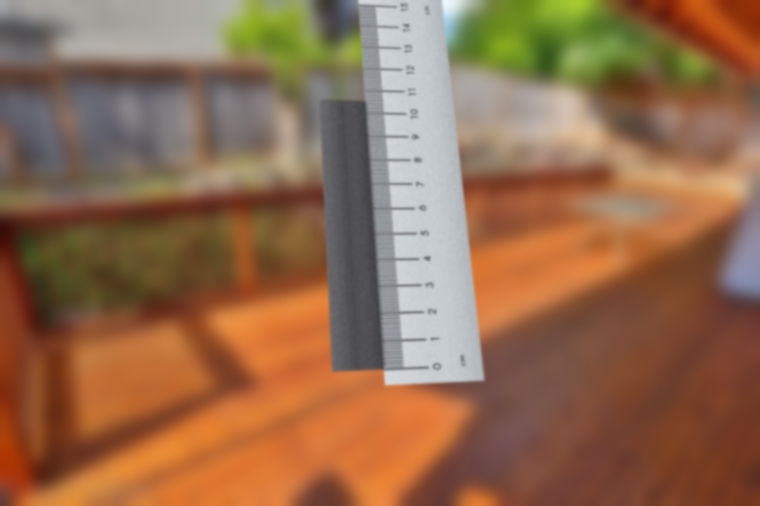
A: 10.5 (cm)
